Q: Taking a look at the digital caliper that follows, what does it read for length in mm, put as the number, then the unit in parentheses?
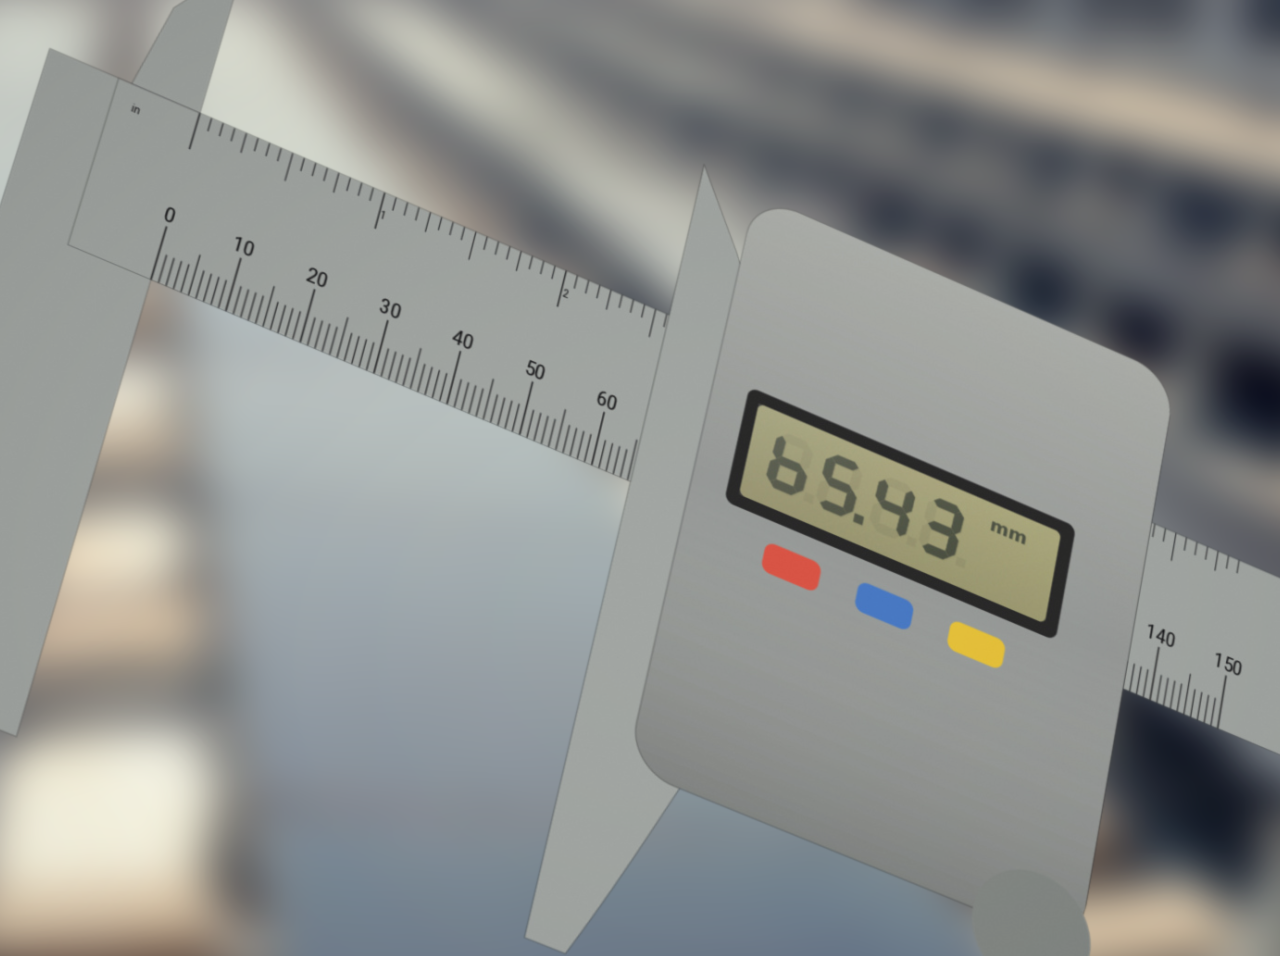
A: 65.43 (mm)
